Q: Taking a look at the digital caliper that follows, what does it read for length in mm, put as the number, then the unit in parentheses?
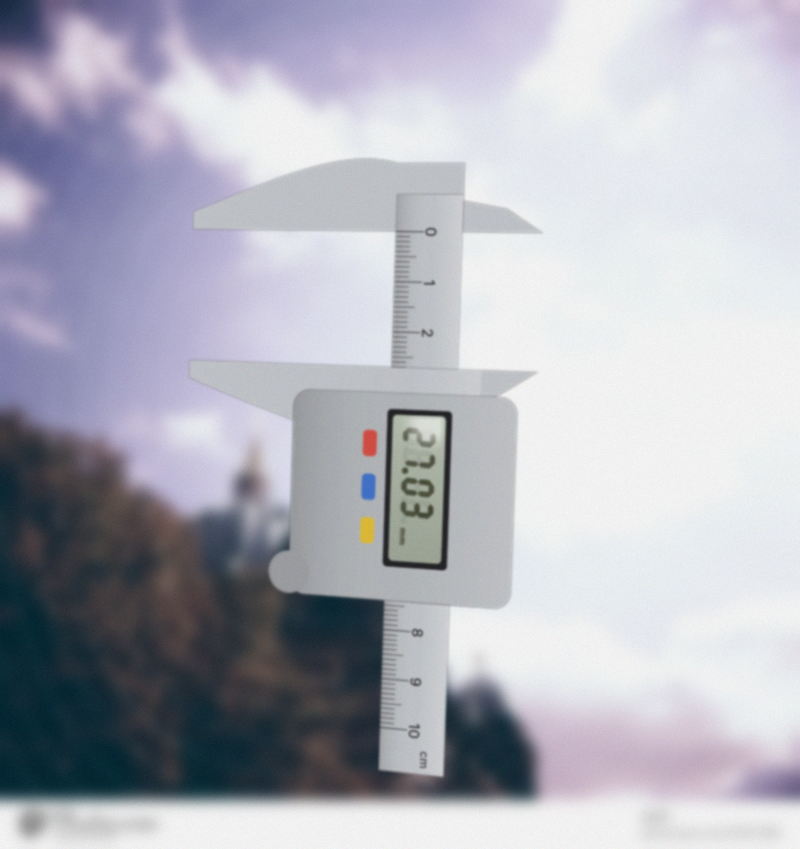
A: 27.03 (mm)
